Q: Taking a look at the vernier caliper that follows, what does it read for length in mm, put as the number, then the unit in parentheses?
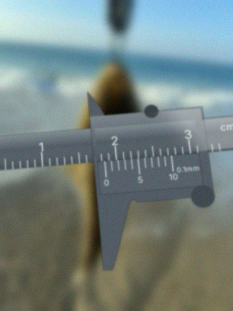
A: 18.4 (mm)
